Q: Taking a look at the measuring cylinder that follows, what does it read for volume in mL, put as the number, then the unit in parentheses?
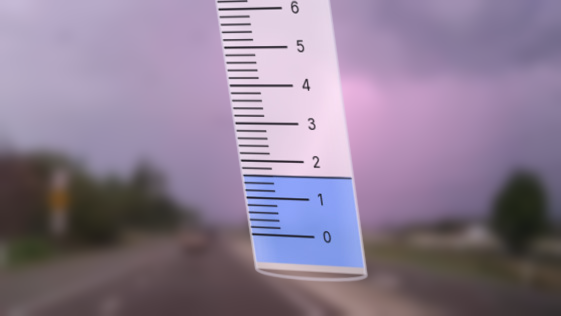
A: 1.6 (mL)
